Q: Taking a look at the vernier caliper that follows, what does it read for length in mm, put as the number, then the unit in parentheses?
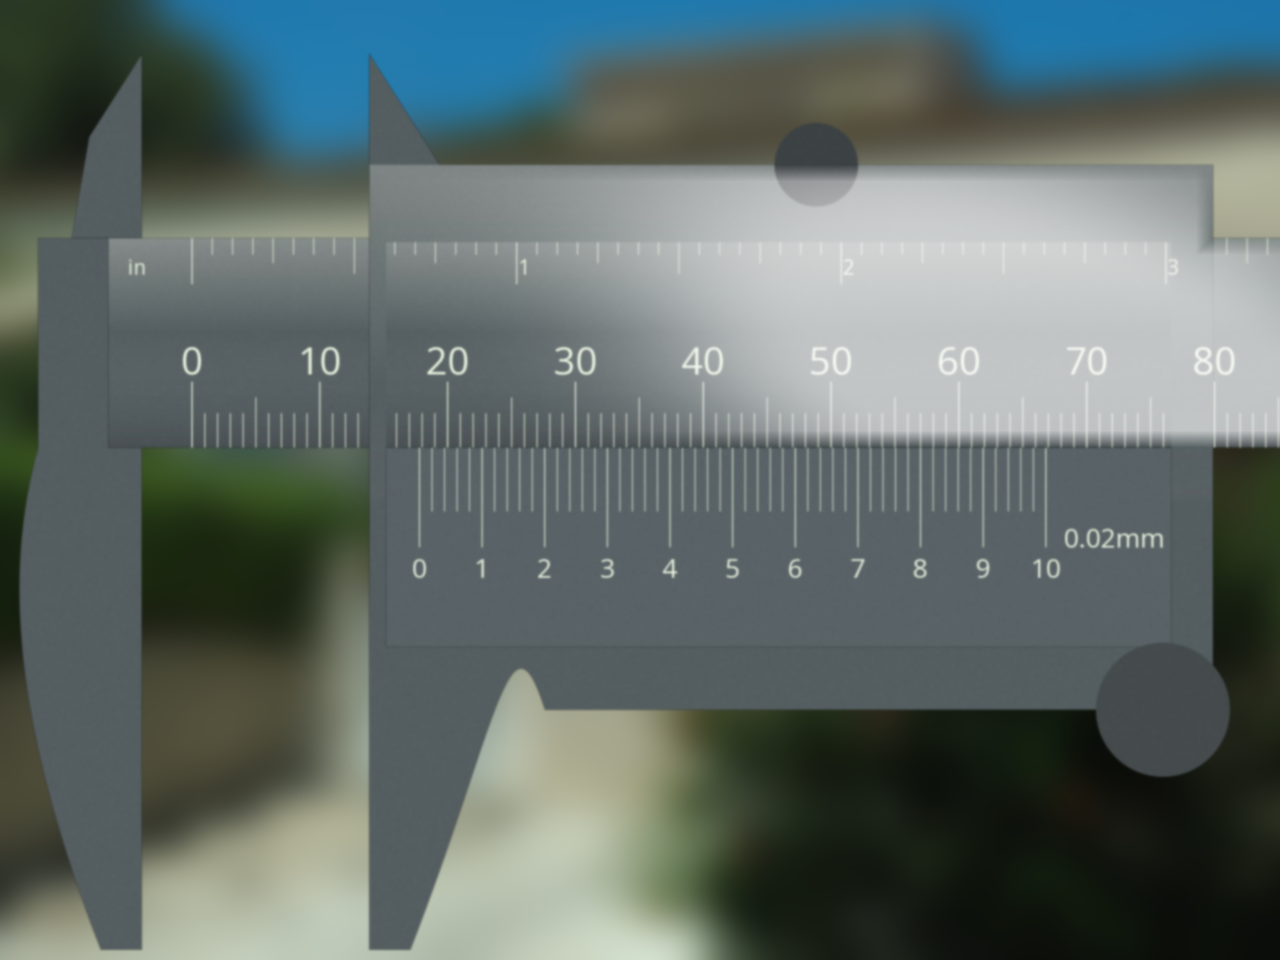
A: 17.8 (mm)
